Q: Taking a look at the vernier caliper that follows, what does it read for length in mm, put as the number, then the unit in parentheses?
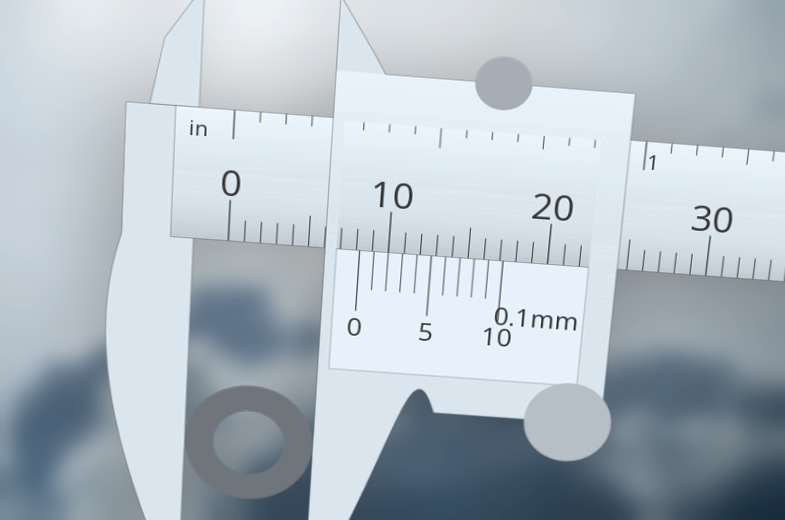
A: 8.2 (mm)
